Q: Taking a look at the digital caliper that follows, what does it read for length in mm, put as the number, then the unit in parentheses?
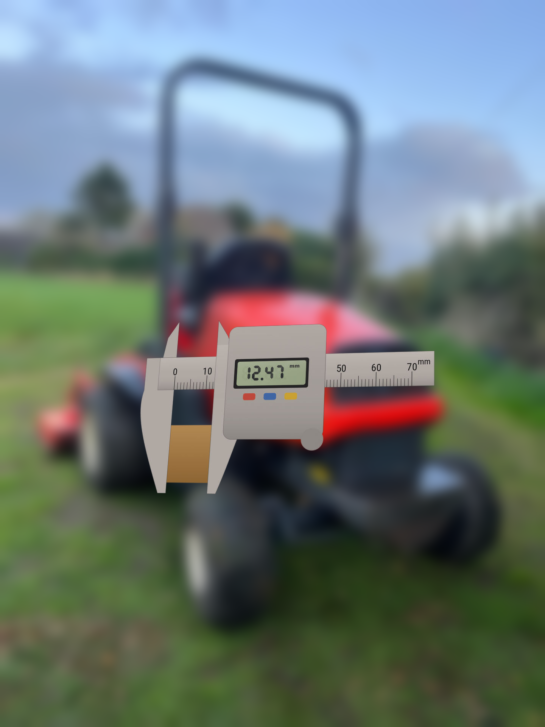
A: 12.47 (mm)
